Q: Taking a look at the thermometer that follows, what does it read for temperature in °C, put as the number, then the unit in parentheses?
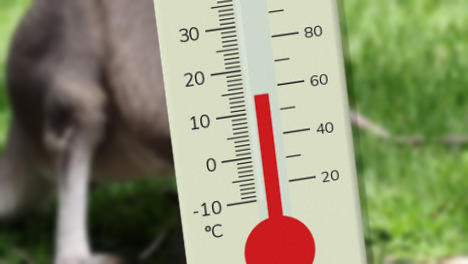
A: 14 (°C)
